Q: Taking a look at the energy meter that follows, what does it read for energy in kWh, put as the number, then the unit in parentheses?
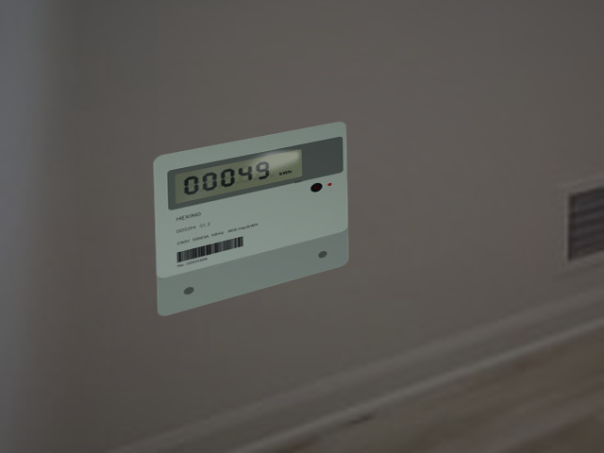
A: 49 (kWh)
